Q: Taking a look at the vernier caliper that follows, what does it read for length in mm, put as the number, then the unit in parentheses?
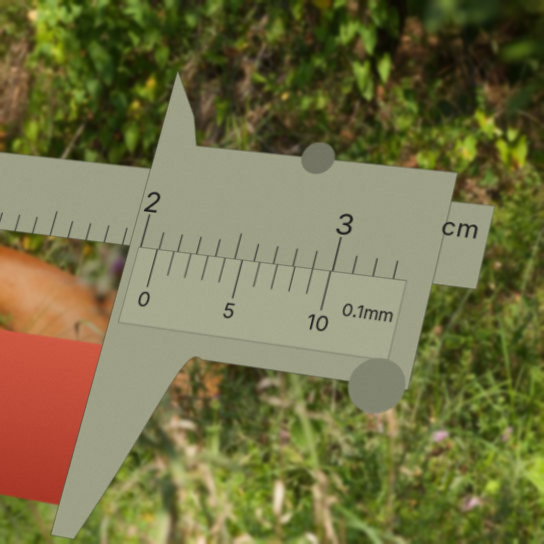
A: 20.9 (mm)
